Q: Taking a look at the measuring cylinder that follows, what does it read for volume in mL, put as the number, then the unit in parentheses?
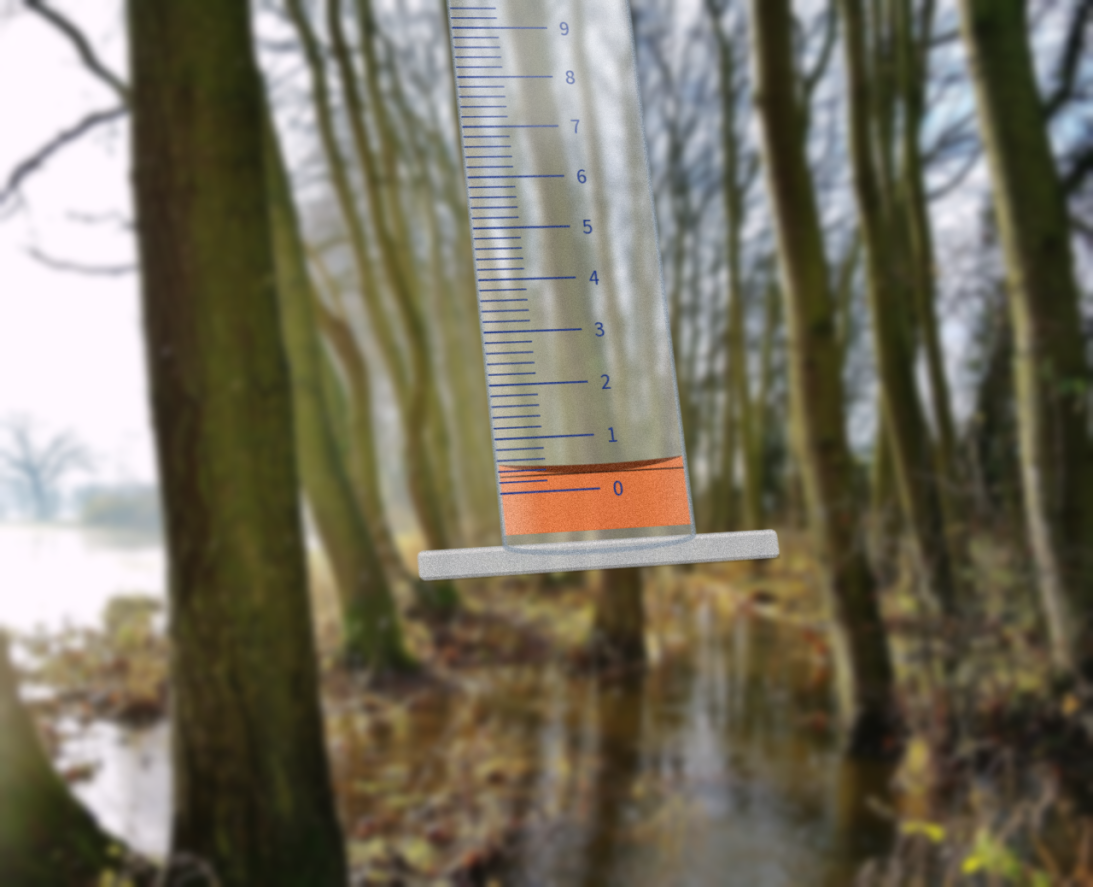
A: 0.3 (mL)
